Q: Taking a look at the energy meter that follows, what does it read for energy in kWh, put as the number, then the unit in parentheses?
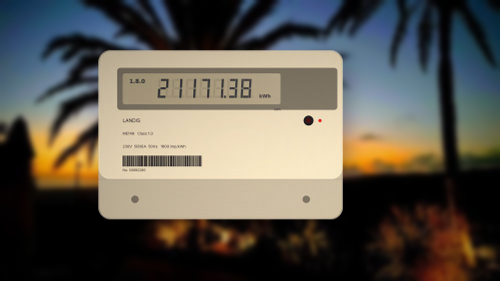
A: 21171.38 (kWh)
